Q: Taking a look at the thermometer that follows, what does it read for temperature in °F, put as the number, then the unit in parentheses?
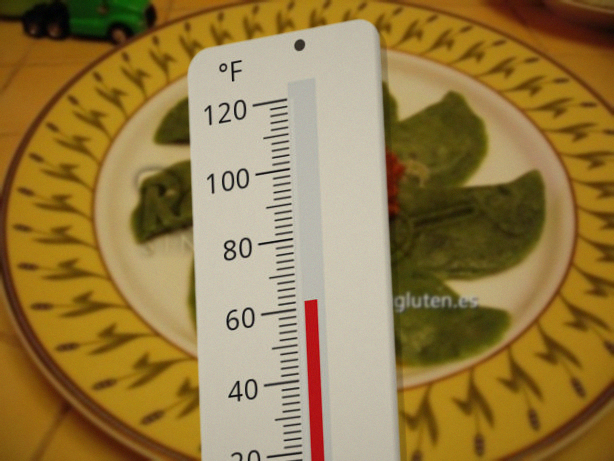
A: 62 (°F)
